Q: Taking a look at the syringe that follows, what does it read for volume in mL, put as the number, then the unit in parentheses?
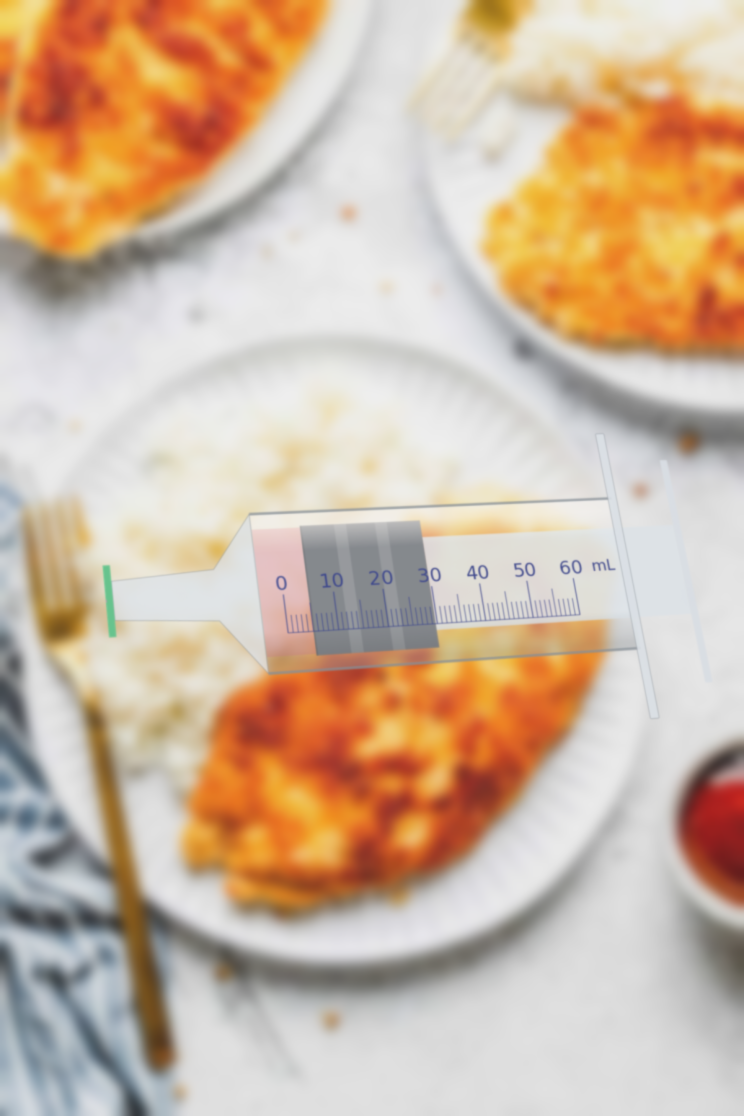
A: 5 (mL)
